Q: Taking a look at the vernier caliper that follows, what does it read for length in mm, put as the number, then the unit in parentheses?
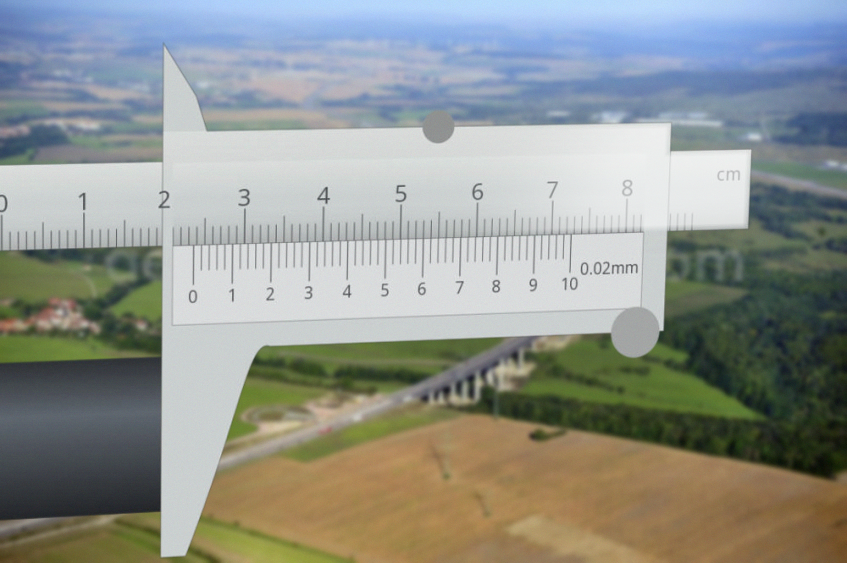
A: 23.6 (mm)
